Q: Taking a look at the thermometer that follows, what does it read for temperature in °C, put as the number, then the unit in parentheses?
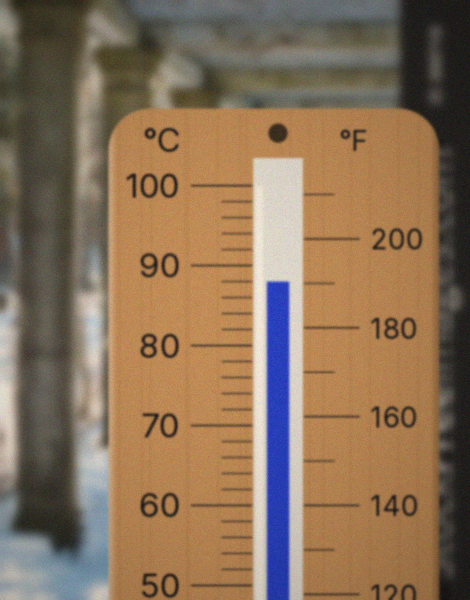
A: 88 (°C)
